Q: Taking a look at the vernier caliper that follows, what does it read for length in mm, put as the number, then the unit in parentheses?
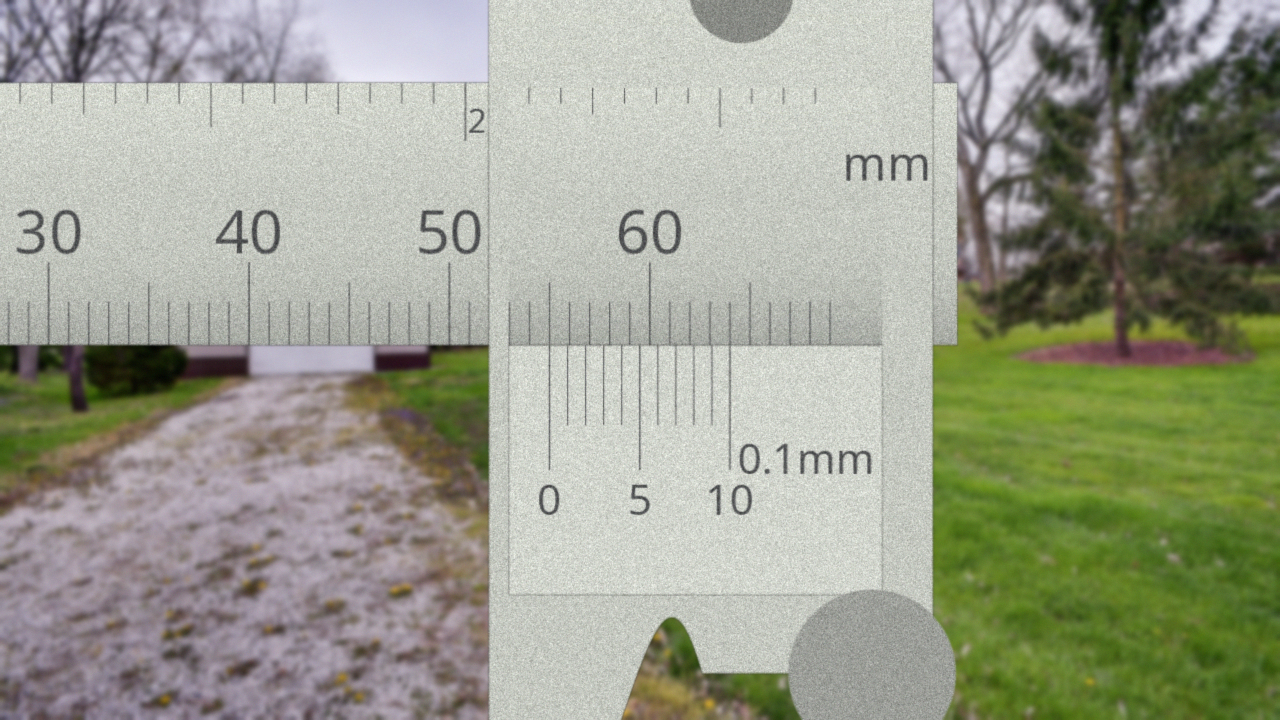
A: 55.0 (mm)
